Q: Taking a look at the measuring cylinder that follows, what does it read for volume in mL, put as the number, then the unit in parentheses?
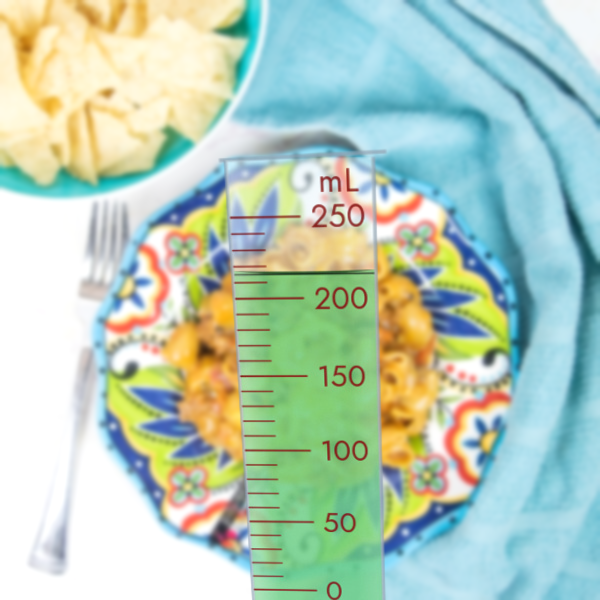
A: 215 (mL)
